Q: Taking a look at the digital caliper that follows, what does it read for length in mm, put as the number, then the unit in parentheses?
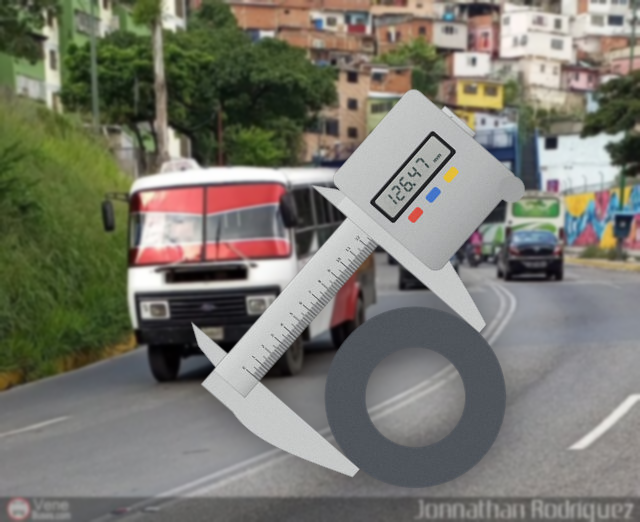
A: 126.47 (mm)
